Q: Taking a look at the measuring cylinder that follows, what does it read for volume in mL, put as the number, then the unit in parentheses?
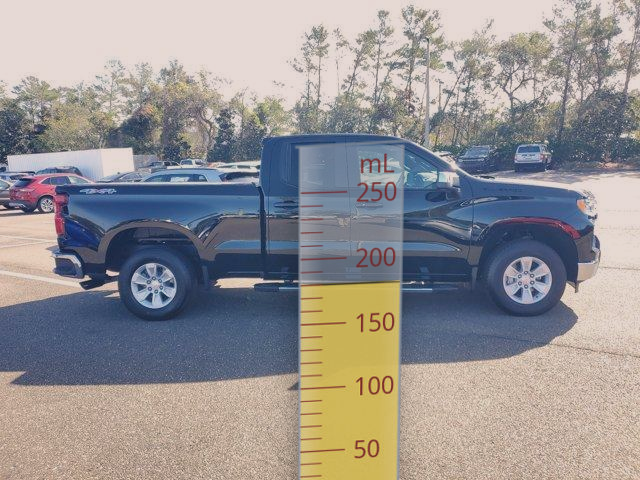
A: 180 (mL)
